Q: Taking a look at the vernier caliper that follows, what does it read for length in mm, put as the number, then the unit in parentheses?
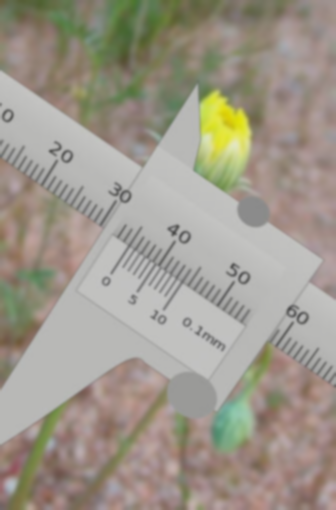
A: 35.0 (mm)
